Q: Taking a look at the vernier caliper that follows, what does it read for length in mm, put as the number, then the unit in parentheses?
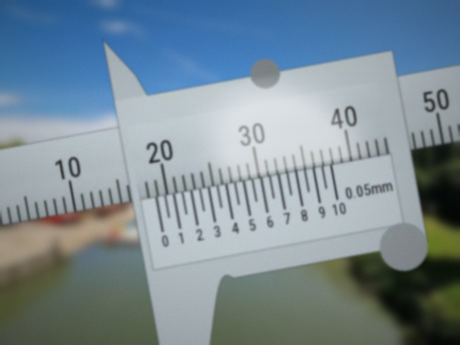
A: 18.8 (mm)
